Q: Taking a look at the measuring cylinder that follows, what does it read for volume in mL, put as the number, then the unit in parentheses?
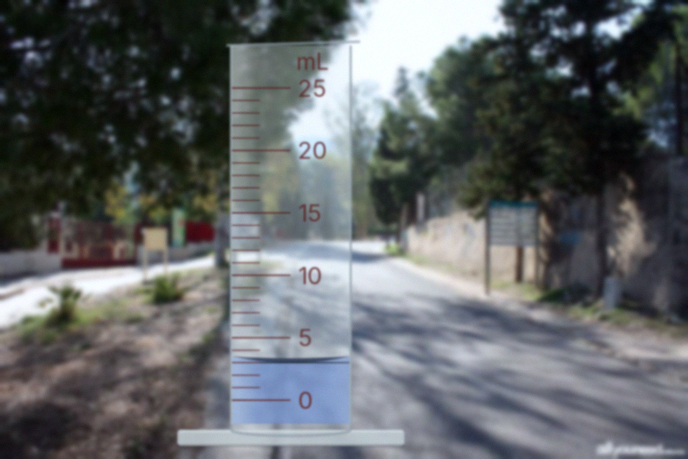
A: 3 (mL)
